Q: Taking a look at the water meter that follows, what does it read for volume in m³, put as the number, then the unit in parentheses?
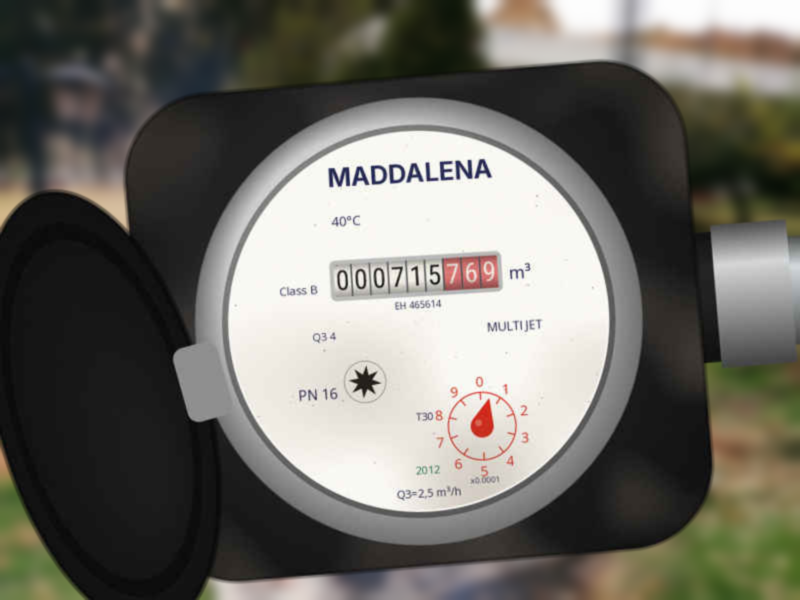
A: 715.7690 (m³)
